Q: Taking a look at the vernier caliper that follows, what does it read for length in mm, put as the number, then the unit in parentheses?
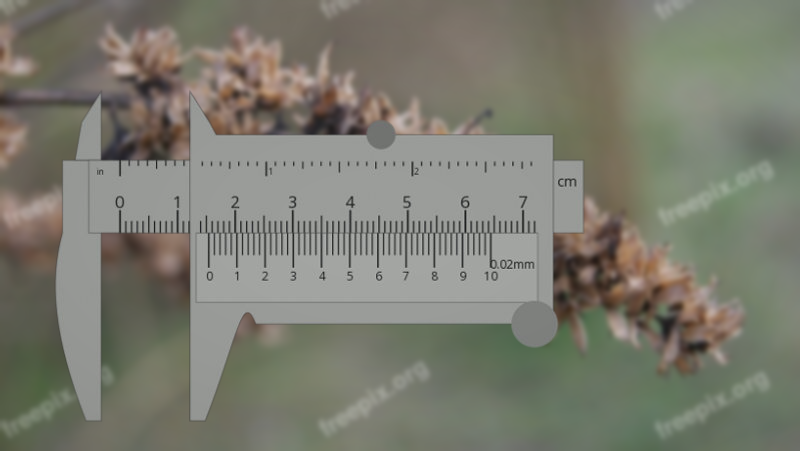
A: 15.4 (mm)
